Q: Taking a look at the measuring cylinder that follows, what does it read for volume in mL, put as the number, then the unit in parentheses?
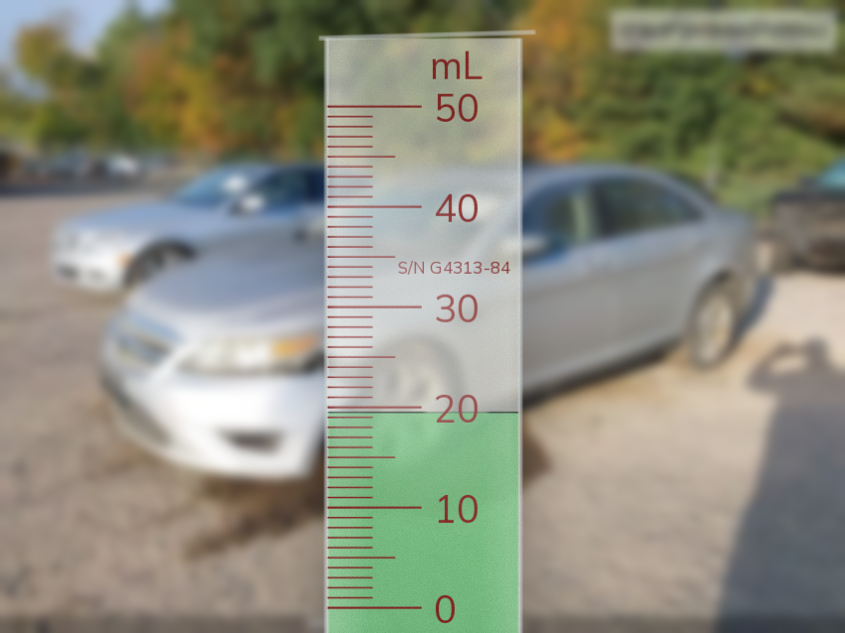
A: 19.5 (mL)
